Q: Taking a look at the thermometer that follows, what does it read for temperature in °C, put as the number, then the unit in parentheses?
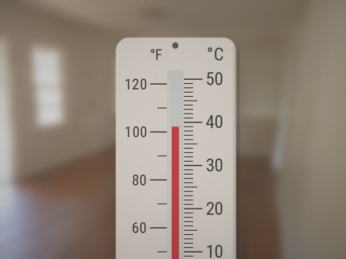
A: 39 (°C)
